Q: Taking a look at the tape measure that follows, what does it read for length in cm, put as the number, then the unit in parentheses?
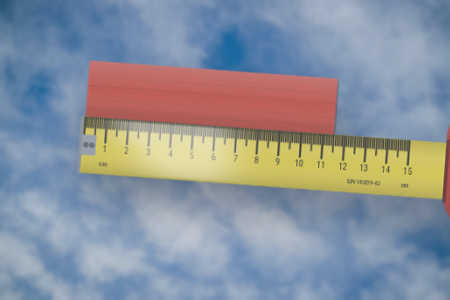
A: 11.5 (cm)
